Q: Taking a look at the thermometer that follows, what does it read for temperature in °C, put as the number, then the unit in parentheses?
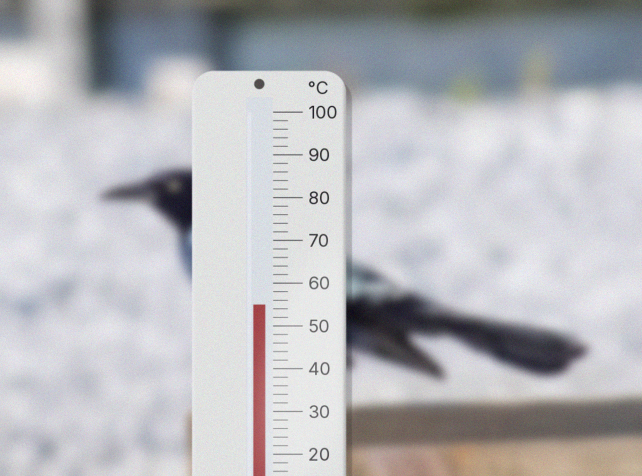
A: 55 (°C)
